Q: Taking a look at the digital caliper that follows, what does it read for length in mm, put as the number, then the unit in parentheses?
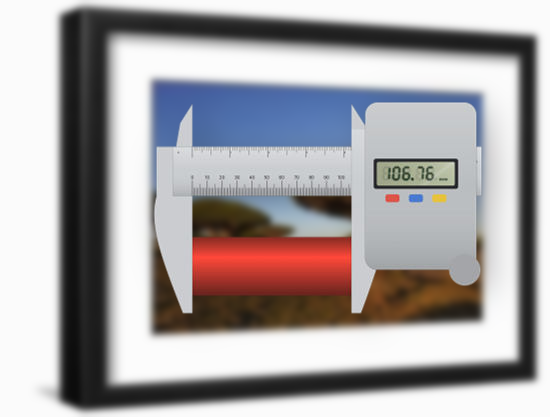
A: 106.76 (mm)
